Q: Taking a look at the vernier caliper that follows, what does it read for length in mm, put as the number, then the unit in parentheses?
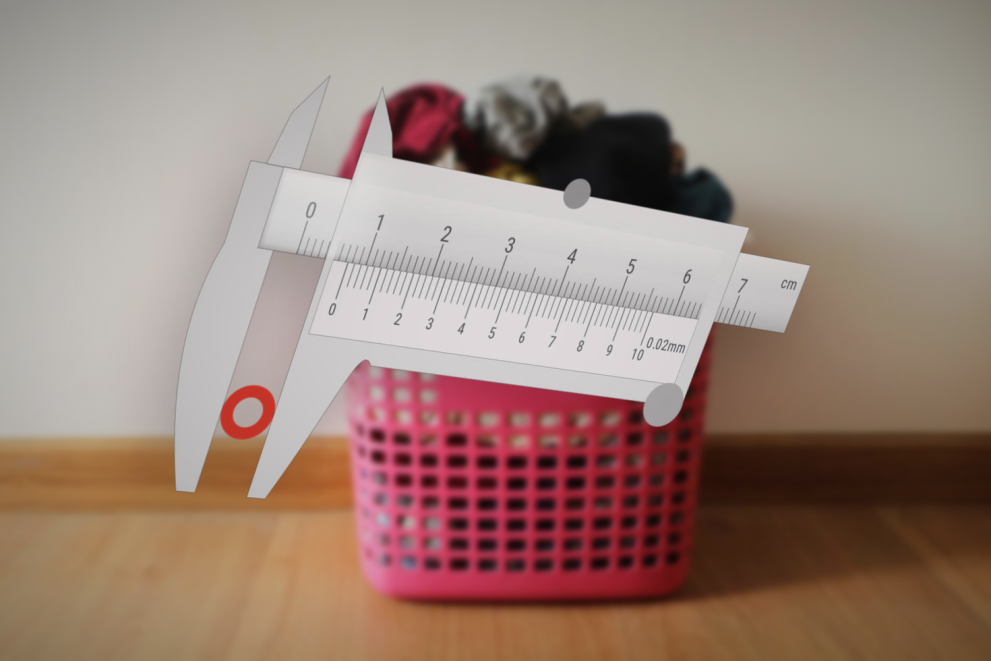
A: 7.4 (mm)
